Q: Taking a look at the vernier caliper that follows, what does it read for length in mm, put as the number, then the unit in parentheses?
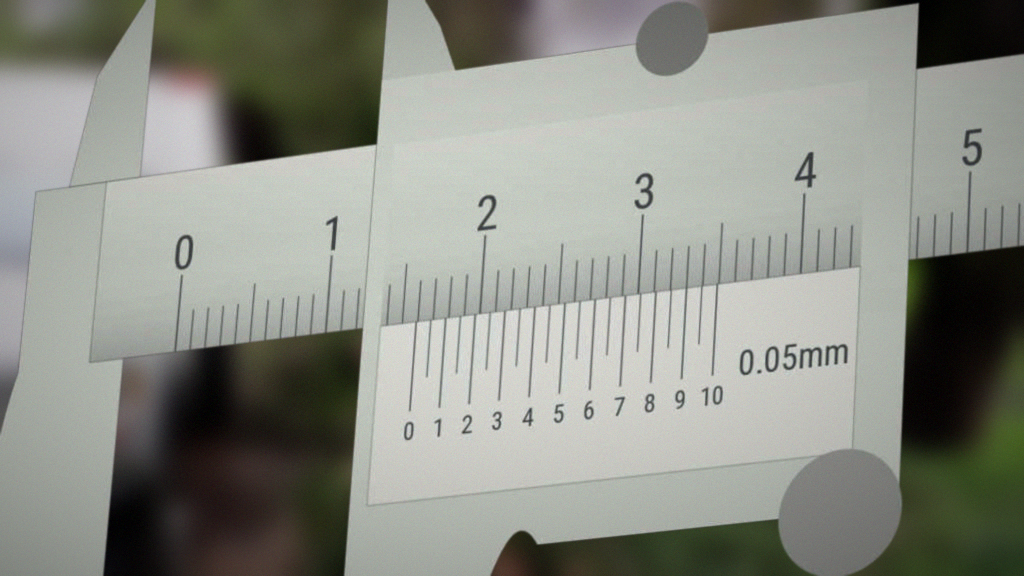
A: 15.9 (mm)
